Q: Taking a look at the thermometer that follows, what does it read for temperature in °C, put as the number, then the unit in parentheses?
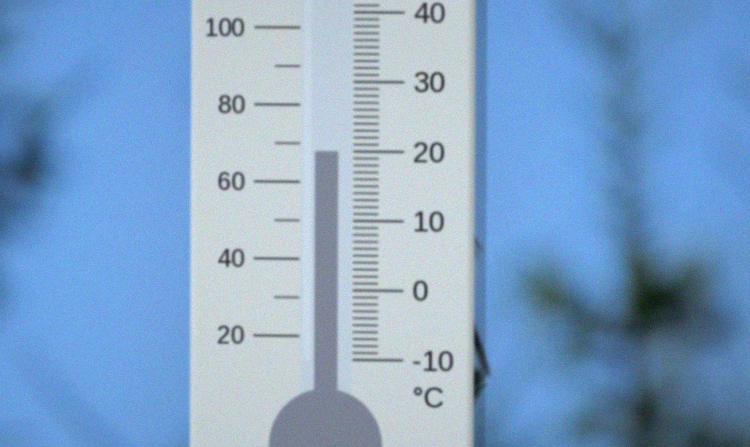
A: 20 (°C)
